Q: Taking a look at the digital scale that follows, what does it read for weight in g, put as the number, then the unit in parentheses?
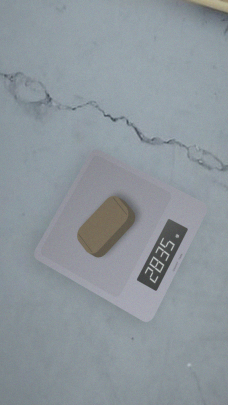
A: 2835 (g)
